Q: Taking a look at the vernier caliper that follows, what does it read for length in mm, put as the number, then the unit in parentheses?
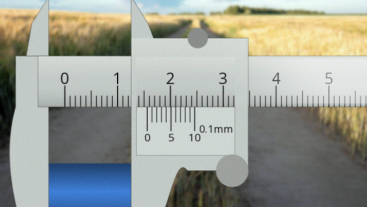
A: 15.6 (mm)
